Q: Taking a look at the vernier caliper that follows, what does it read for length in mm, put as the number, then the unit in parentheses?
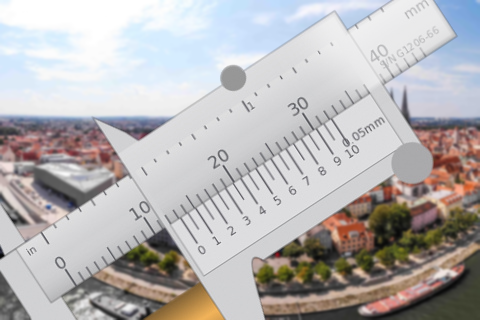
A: 13.2 (mm)
